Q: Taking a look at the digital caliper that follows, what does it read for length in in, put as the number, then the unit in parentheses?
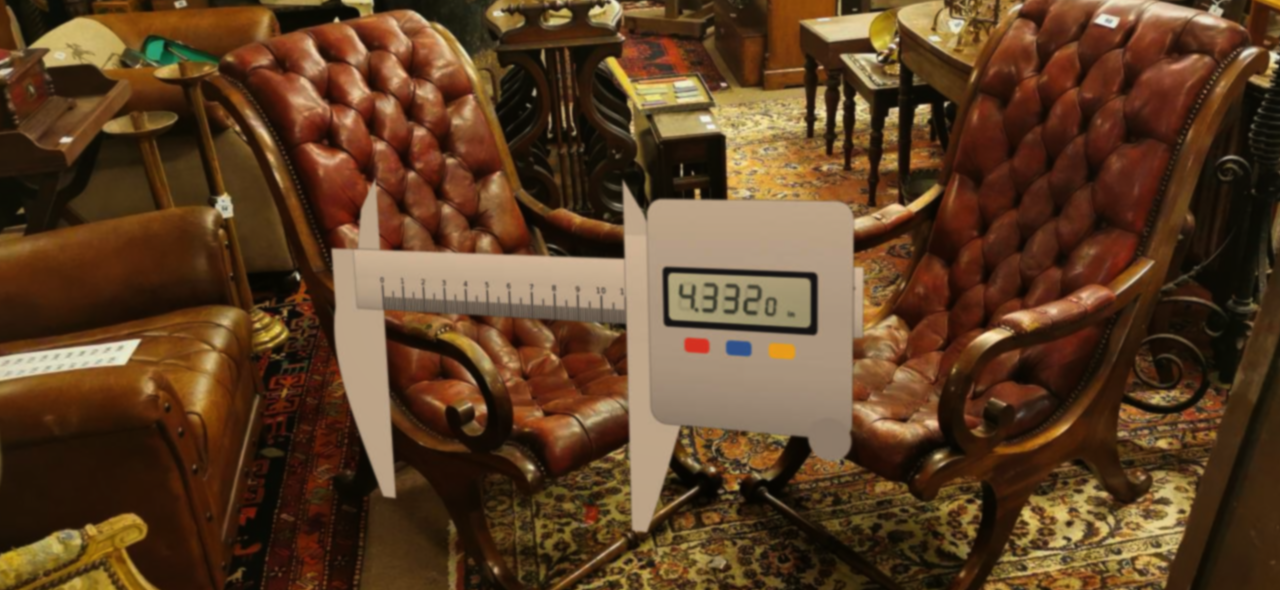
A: 4.3320 (in)
